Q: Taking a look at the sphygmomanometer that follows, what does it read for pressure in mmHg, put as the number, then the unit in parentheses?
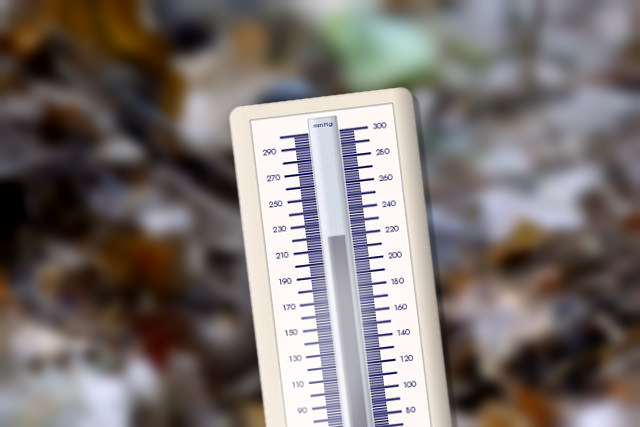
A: 220 (mmHg)
